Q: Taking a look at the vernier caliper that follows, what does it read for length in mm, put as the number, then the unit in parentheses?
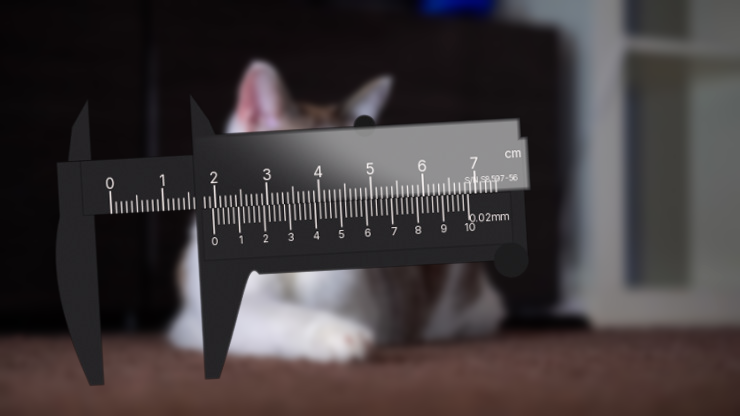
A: 19.5 (mm)
